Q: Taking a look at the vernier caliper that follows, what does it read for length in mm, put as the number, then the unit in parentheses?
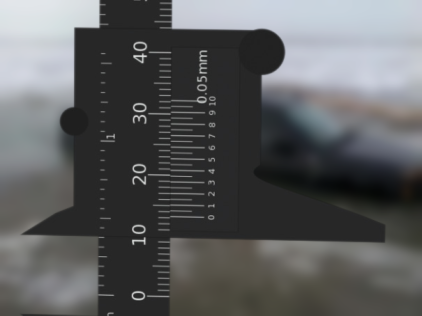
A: 13.2 (mm)
